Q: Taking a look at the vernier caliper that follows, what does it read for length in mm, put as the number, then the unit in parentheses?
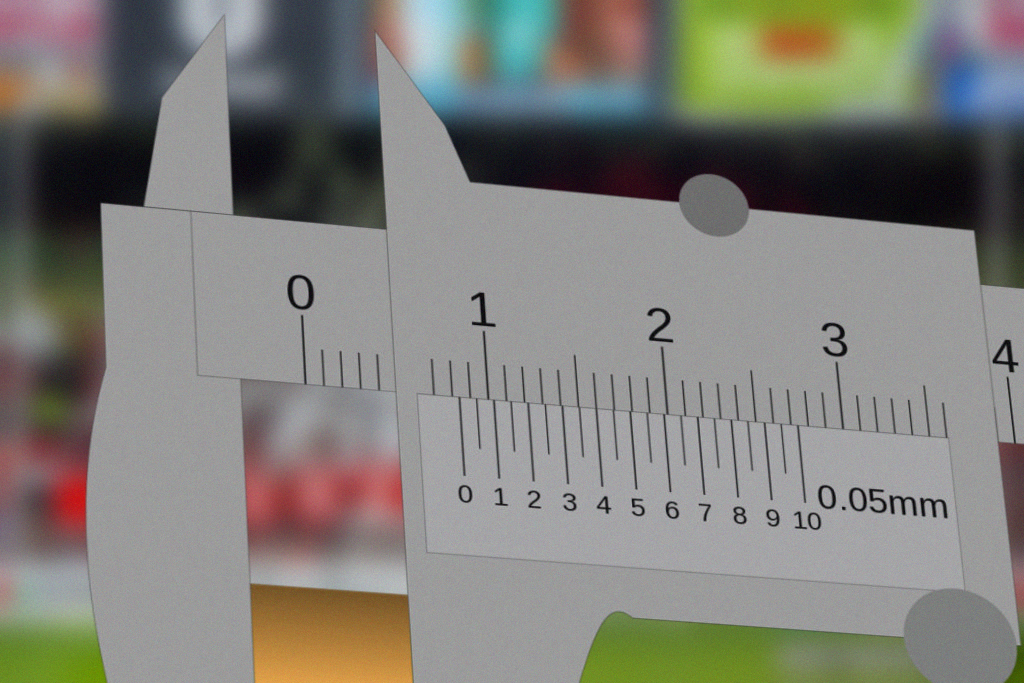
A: 8.4 (mm)
